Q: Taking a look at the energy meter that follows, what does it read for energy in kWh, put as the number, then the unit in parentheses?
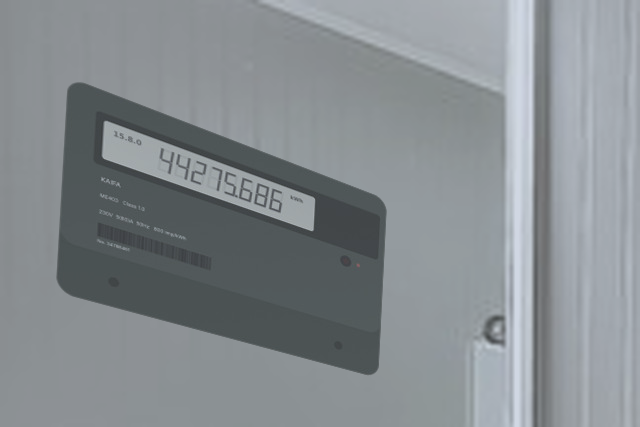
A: 44275.686 (kWh)
